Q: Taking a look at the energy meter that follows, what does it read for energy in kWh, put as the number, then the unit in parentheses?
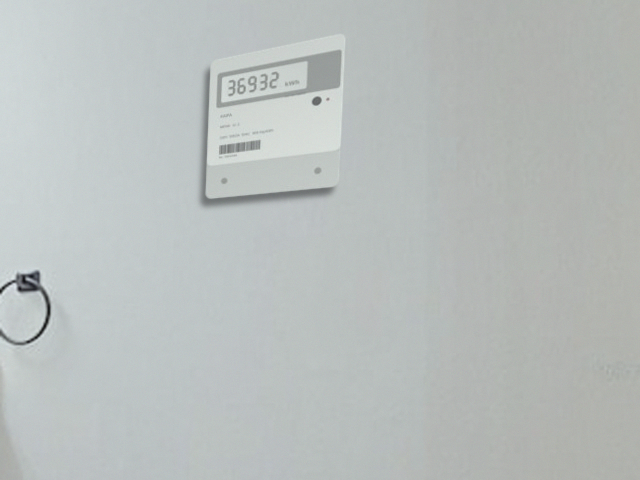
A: 36932 (kWh)
